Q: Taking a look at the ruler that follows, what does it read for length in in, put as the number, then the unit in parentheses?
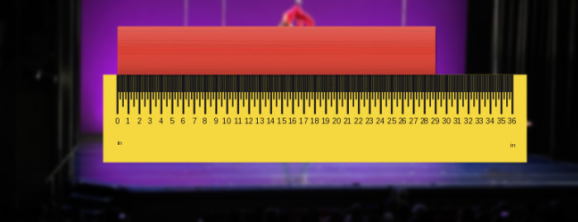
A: 29 (in)
